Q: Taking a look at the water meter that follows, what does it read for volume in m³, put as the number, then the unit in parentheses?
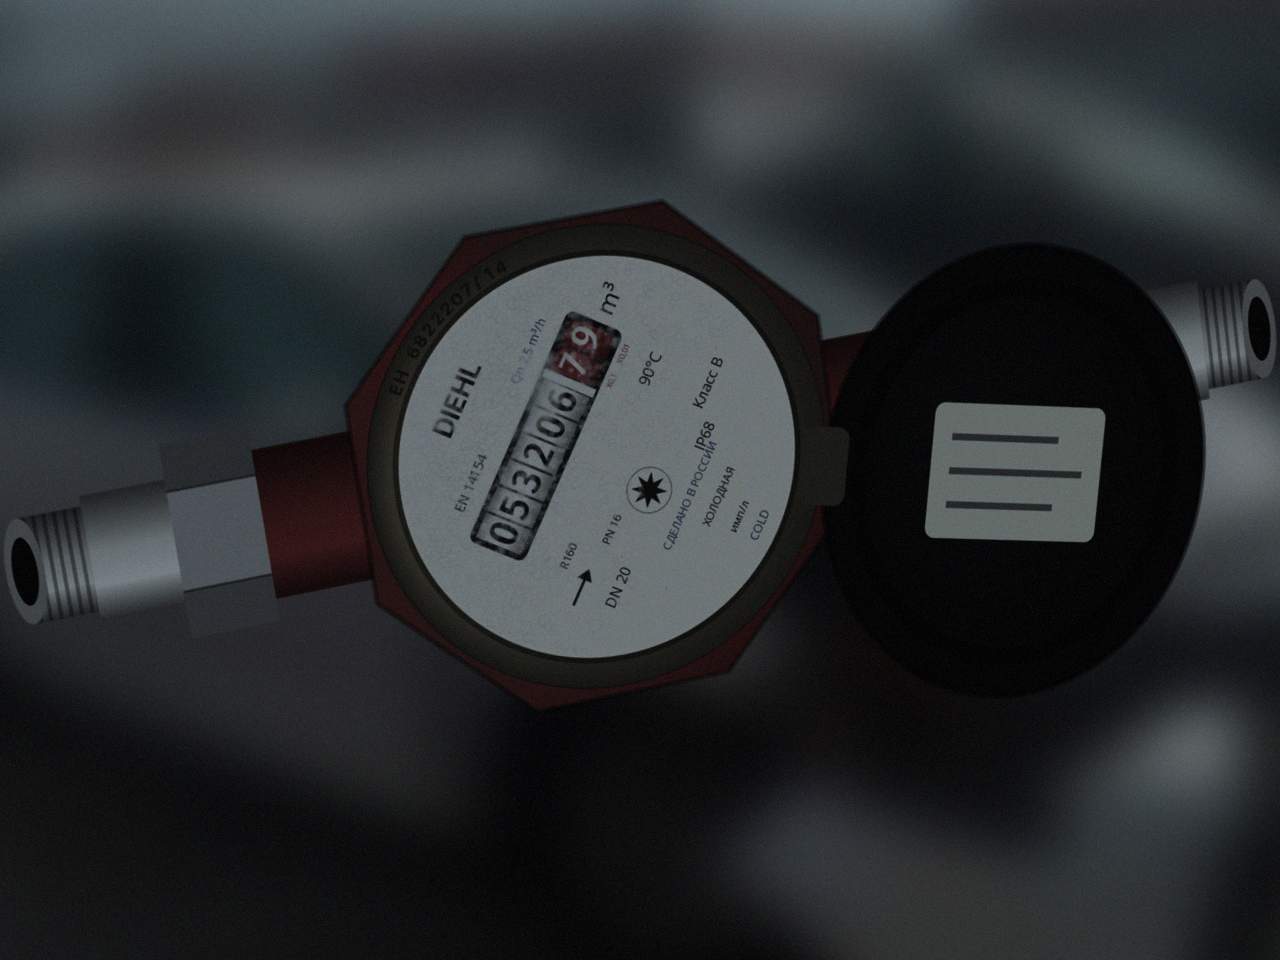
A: 53206.79 (m³)
